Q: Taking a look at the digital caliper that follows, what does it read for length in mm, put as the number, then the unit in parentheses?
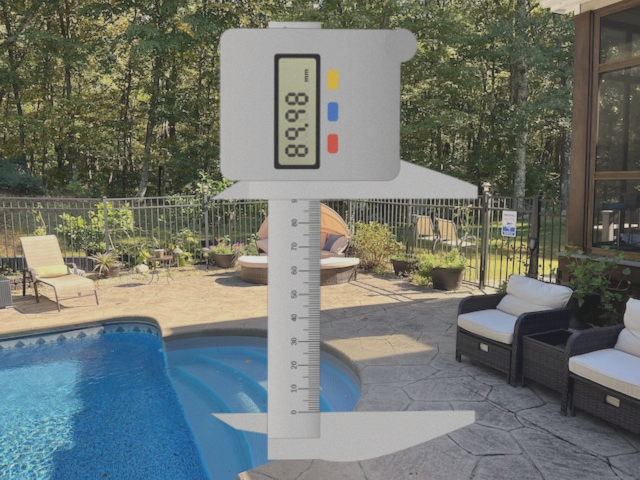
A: 89.98 (mm)
